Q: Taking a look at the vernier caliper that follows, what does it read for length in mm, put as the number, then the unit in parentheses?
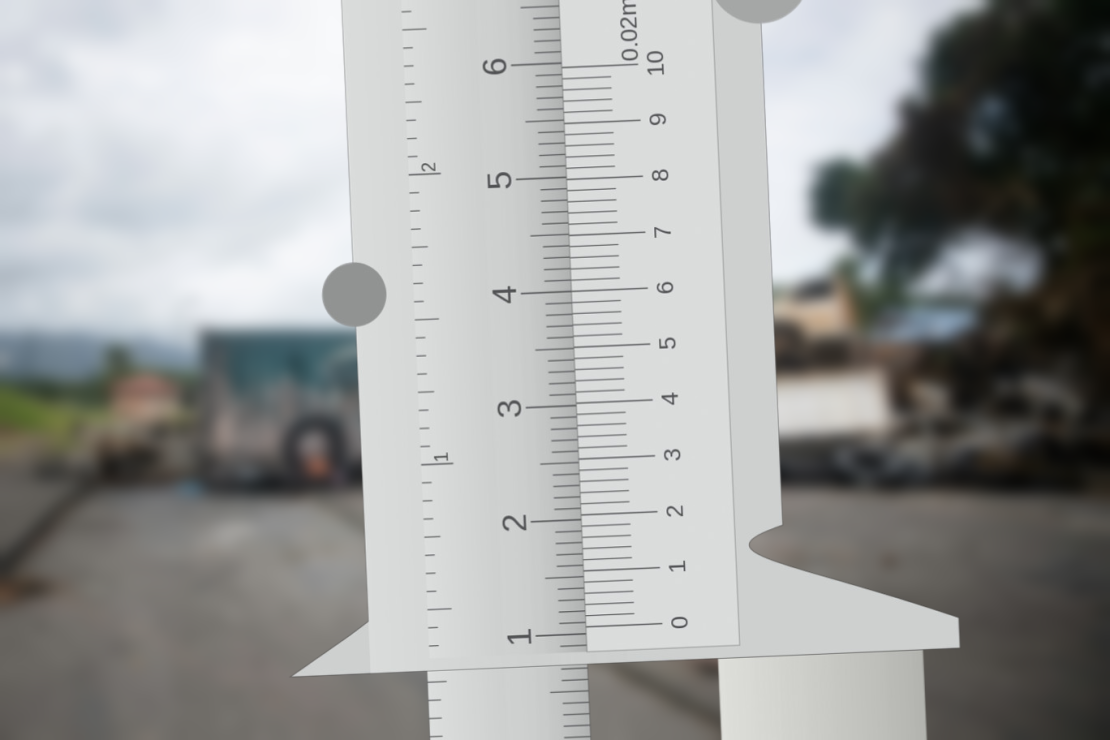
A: 10.6 (mm)
